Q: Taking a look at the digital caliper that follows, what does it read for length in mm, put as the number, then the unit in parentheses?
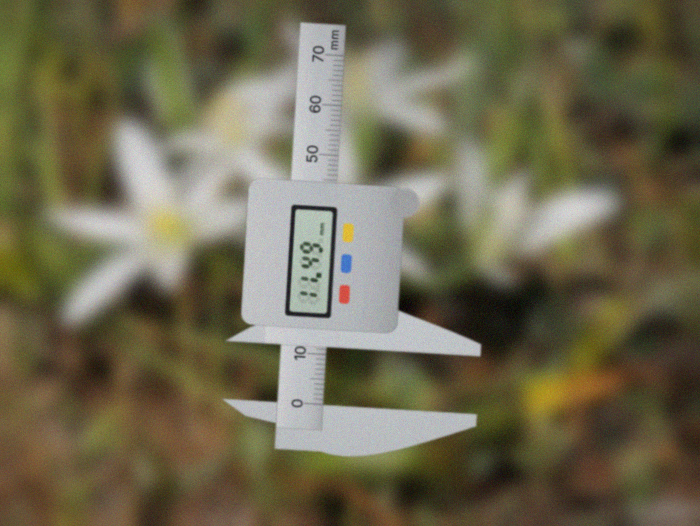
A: 11.49 (mm)
